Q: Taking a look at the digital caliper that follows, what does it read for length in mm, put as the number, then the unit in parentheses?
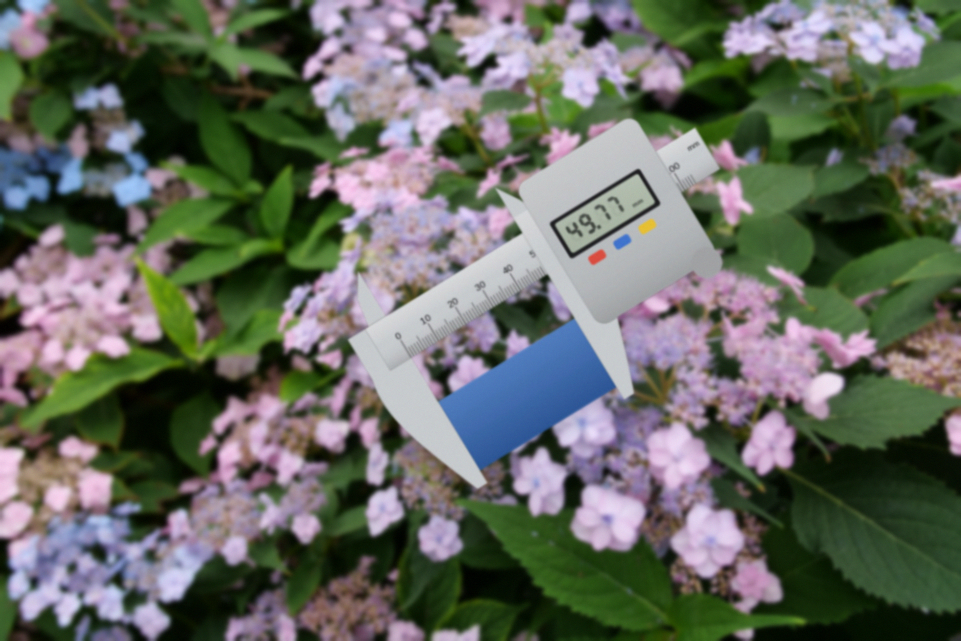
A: 49.77 (mm)
